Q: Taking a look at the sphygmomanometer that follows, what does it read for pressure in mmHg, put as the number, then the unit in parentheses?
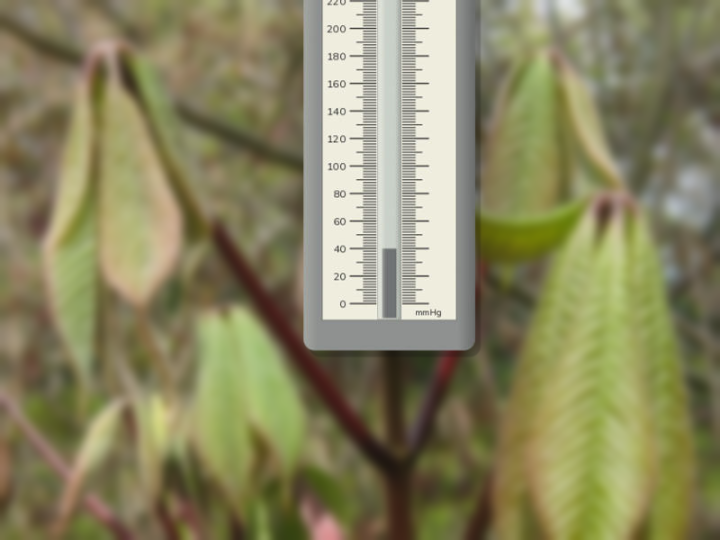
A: 40 (mmHg)
